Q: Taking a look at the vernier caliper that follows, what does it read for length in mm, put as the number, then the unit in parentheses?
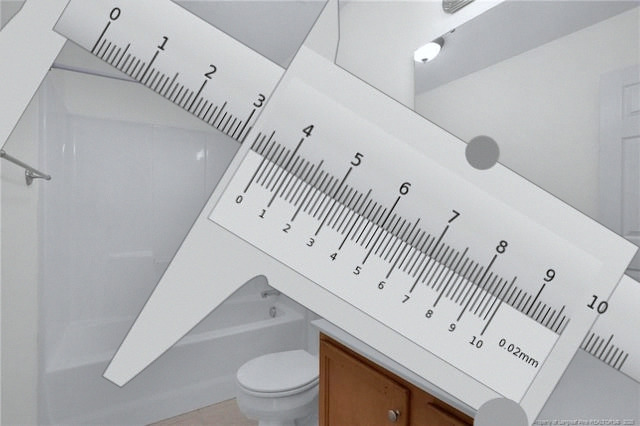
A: 36.0 (mm)
